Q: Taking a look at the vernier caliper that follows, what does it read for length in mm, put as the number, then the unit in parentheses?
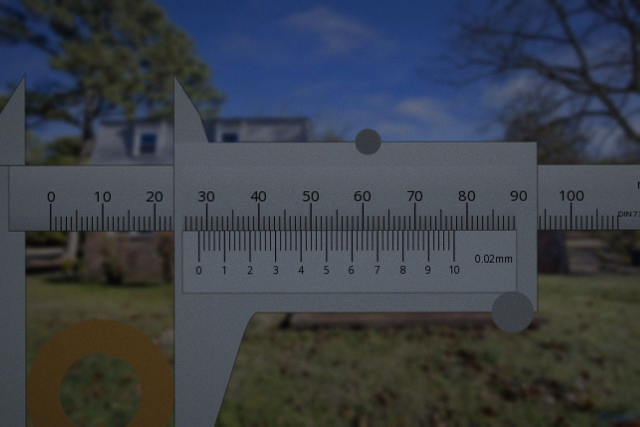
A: 28.5 (mm)
